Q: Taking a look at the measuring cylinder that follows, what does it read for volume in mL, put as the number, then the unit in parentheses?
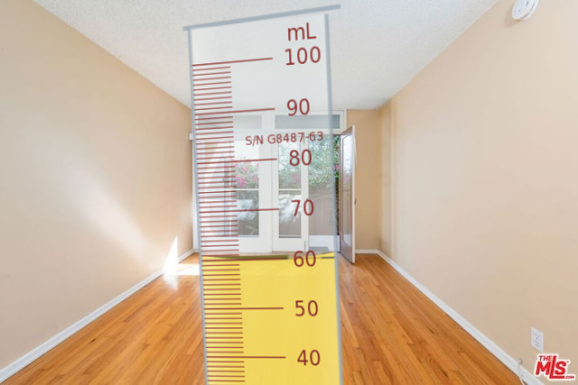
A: 60 (mL)
